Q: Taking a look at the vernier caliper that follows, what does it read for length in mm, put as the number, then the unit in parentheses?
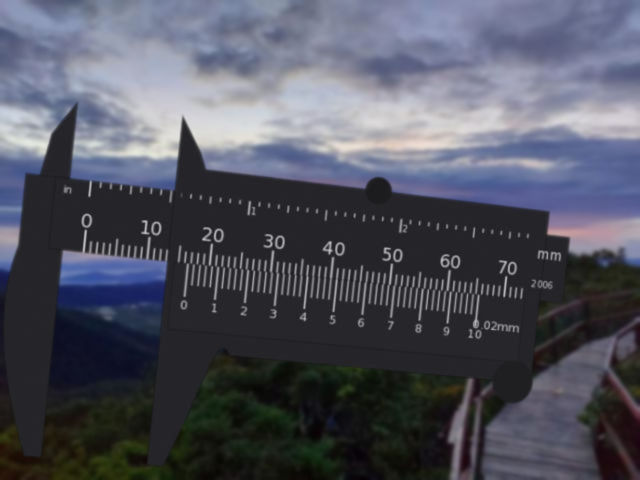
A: 16.5 (mm)
